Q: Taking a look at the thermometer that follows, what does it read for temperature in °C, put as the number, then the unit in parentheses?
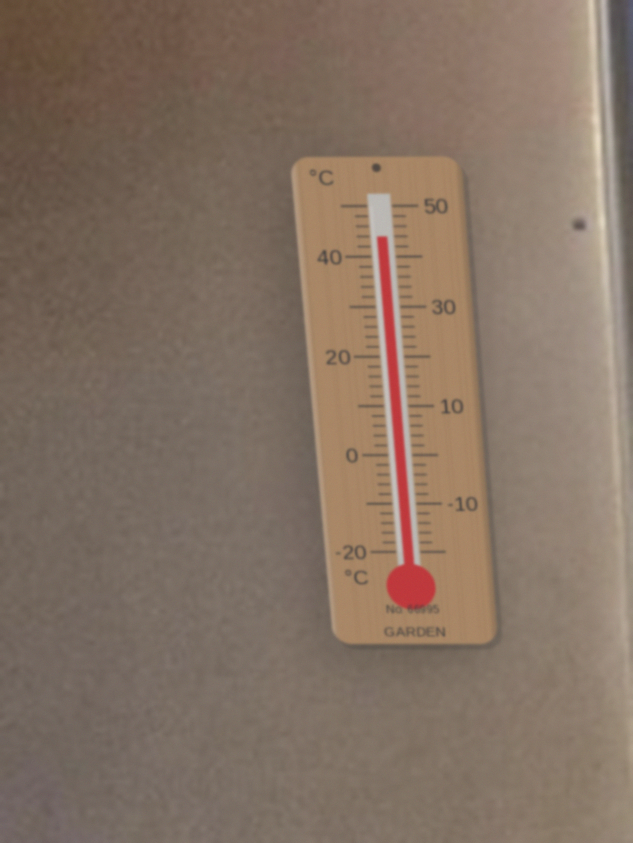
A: 44 (°C)
